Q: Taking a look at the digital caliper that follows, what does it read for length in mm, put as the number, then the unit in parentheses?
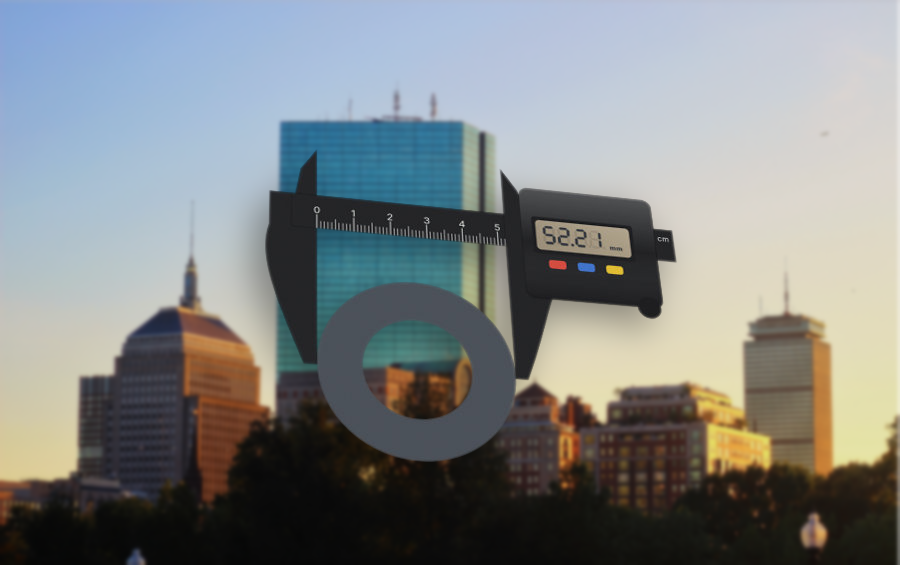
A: 52.21 (mm)
